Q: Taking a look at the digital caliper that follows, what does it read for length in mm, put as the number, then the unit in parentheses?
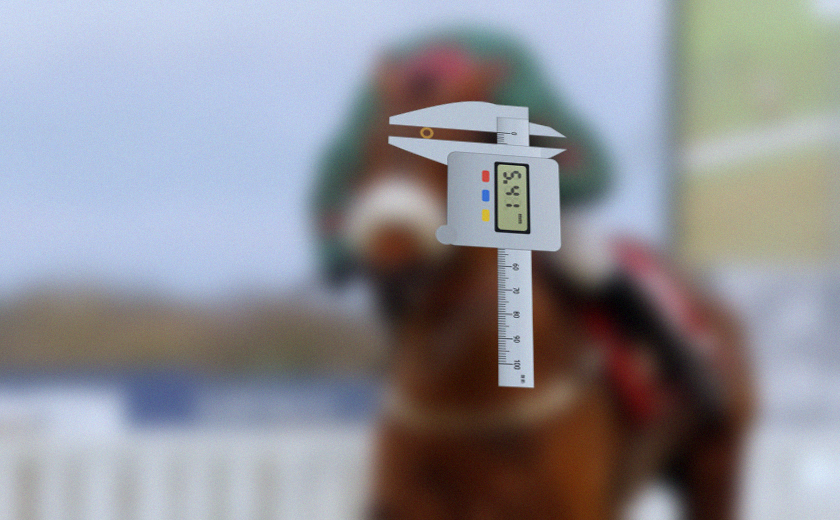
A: 5.41 (mm)
